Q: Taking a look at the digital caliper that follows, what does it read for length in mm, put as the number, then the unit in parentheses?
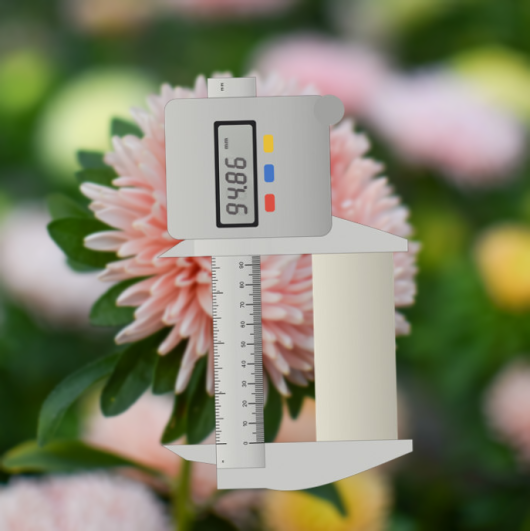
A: 94.86 (mm)
